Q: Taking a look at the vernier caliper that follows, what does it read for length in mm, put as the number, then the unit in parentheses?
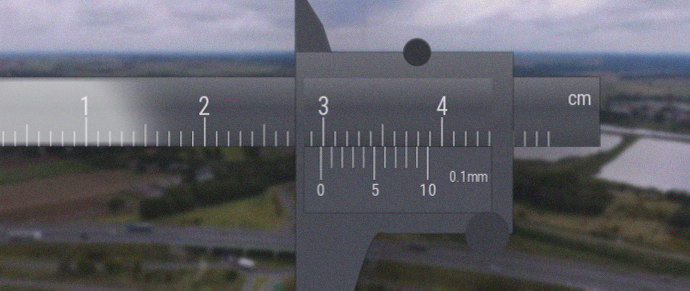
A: 29.8 (mm)
